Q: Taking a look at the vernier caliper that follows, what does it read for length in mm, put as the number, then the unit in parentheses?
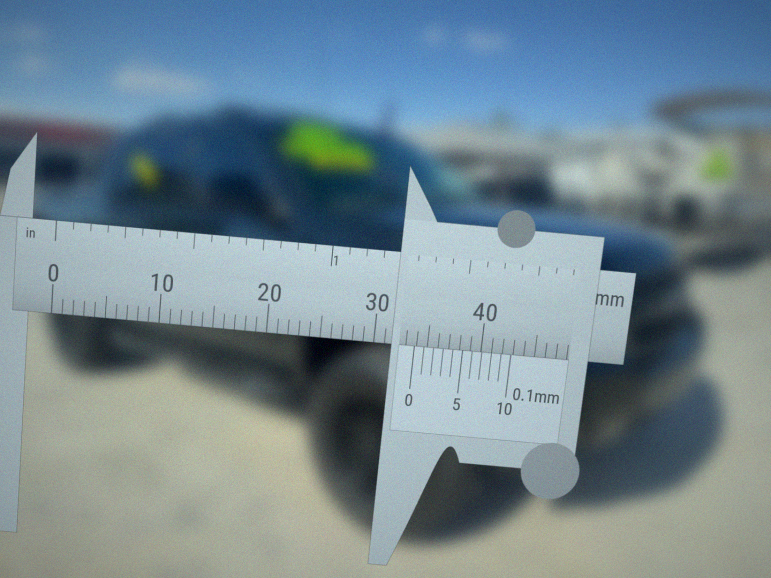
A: 33.8 (mm)
